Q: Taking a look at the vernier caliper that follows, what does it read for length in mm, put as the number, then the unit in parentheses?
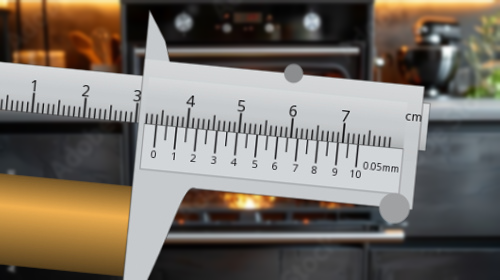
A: 34.0 (mm)
